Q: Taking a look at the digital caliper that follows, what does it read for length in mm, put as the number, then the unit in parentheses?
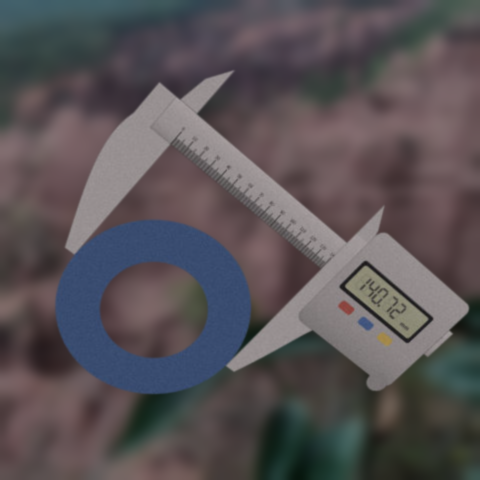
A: 140.72 (mm)
